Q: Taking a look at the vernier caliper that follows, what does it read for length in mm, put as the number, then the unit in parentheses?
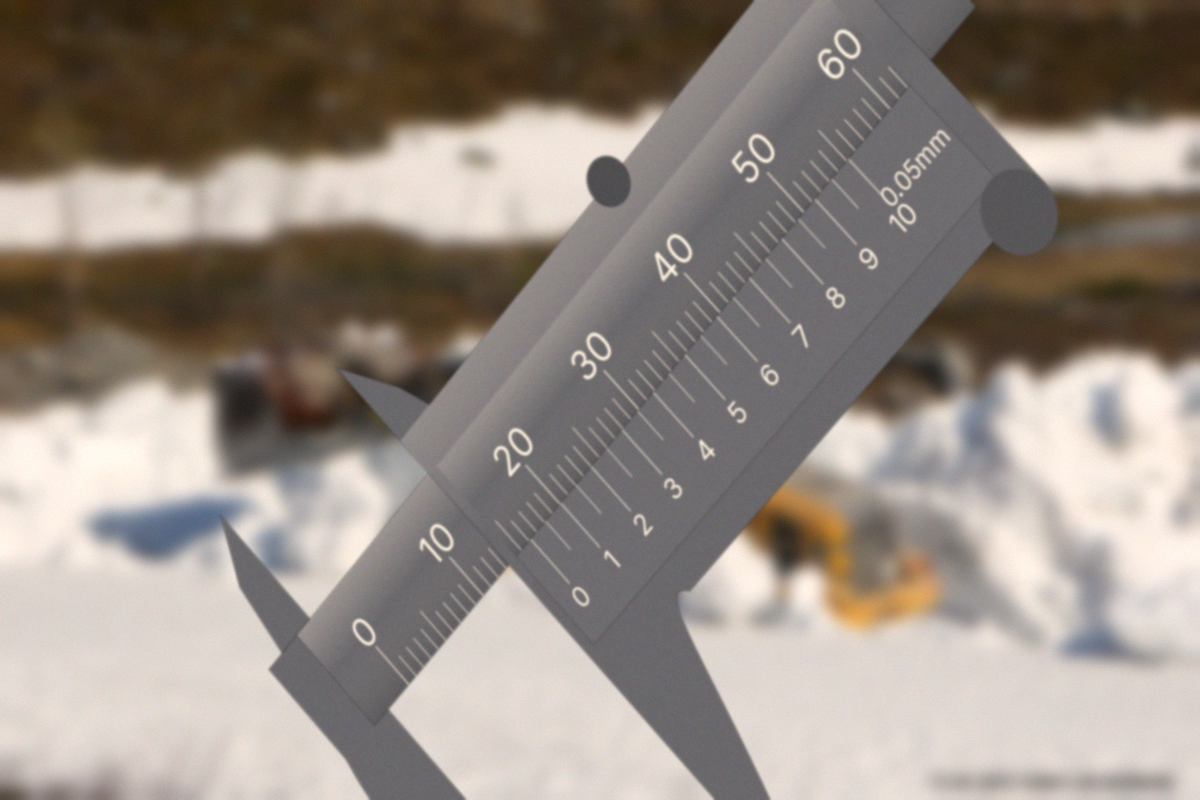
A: 16.2 (mm)
